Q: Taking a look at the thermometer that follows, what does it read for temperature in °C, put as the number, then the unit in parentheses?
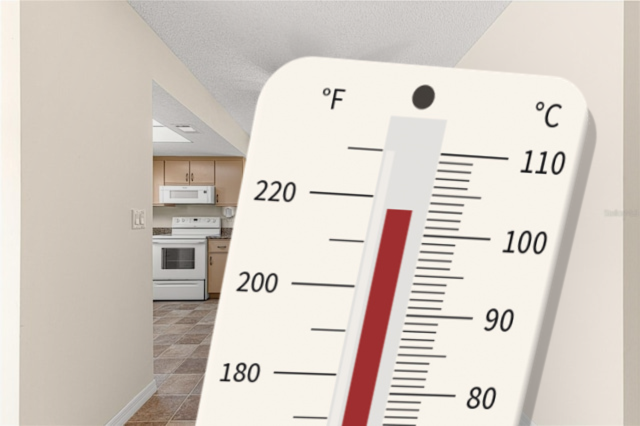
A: 103 (°C)
